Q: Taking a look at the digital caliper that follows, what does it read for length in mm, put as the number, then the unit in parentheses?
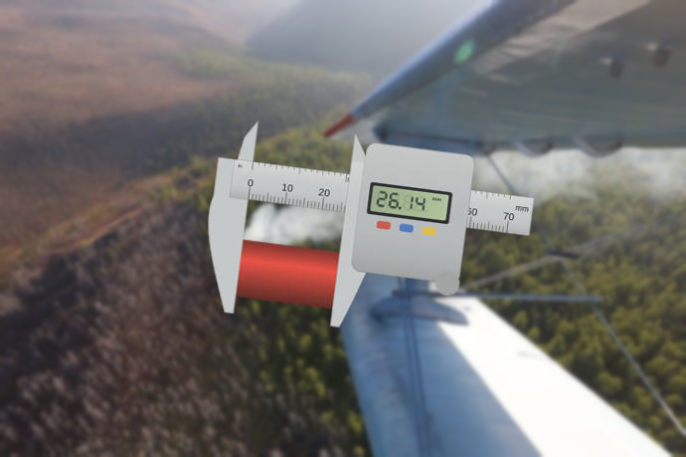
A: 26.14 (mm)
